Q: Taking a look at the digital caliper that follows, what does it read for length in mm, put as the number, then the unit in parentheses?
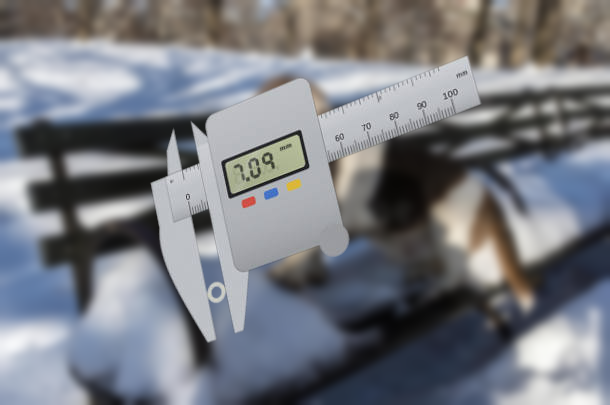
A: 7.09 (mm)
